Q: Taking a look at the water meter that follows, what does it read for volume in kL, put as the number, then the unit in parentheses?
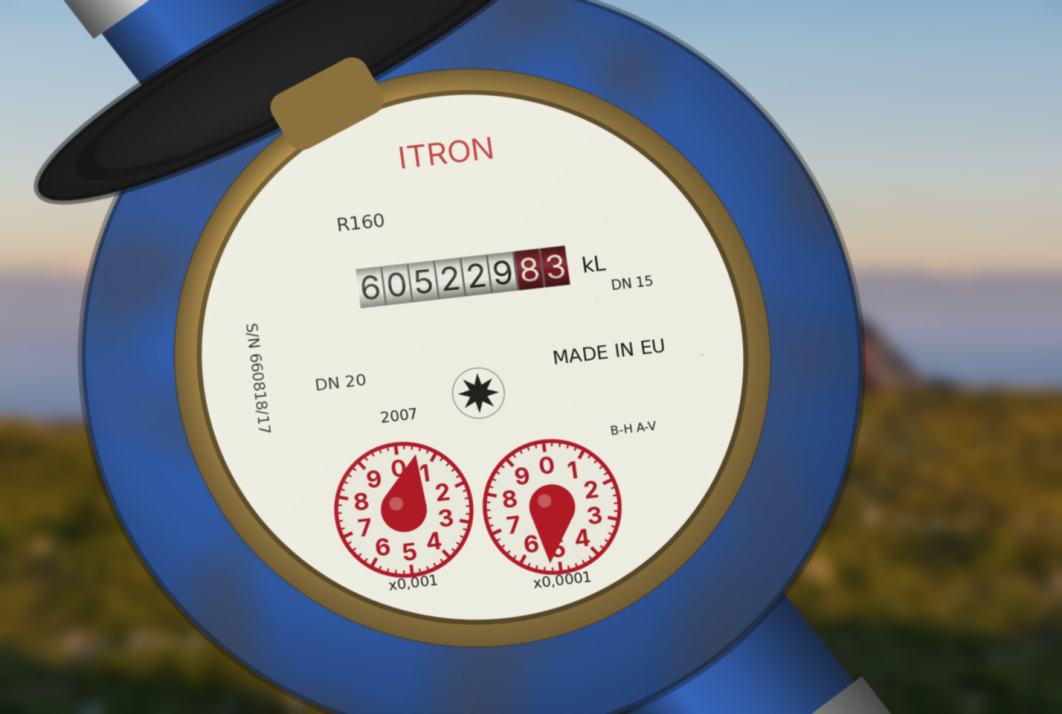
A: 605229.8305 (kL)
